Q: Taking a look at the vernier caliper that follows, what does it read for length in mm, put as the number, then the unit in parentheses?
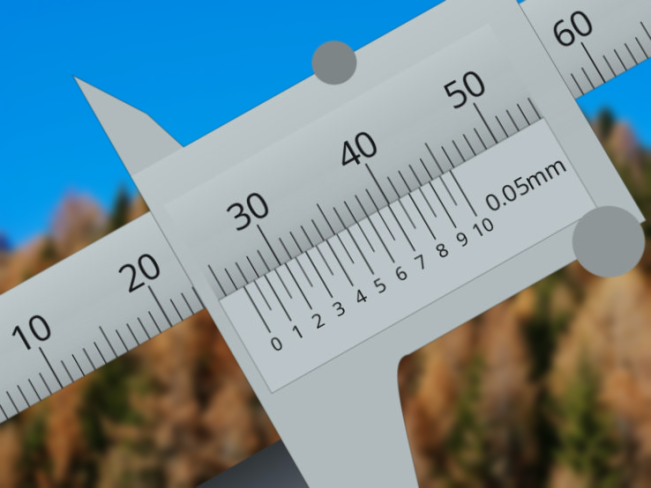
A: 26.6 (mm)
